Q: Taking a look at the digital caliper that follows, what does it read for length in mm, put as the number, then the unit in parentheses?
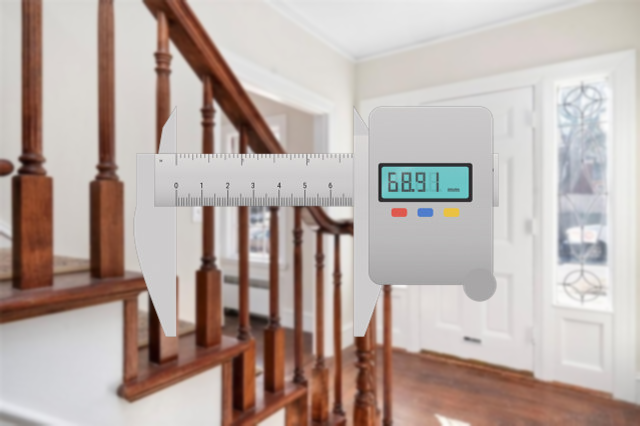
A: 68.91 (mm)
